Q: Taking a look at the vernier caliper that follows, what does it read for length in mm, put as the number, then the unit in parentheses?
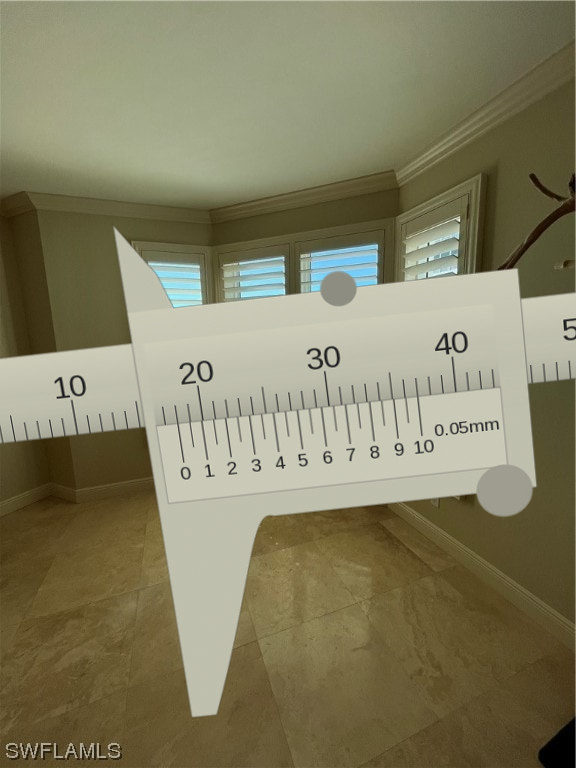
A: 18.0 (mm)
